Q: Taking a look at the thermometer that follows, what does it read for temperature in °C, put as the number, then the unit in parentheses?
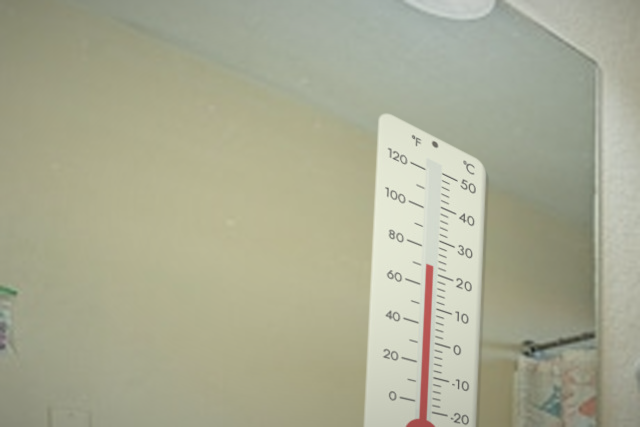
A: 22 (°C)
